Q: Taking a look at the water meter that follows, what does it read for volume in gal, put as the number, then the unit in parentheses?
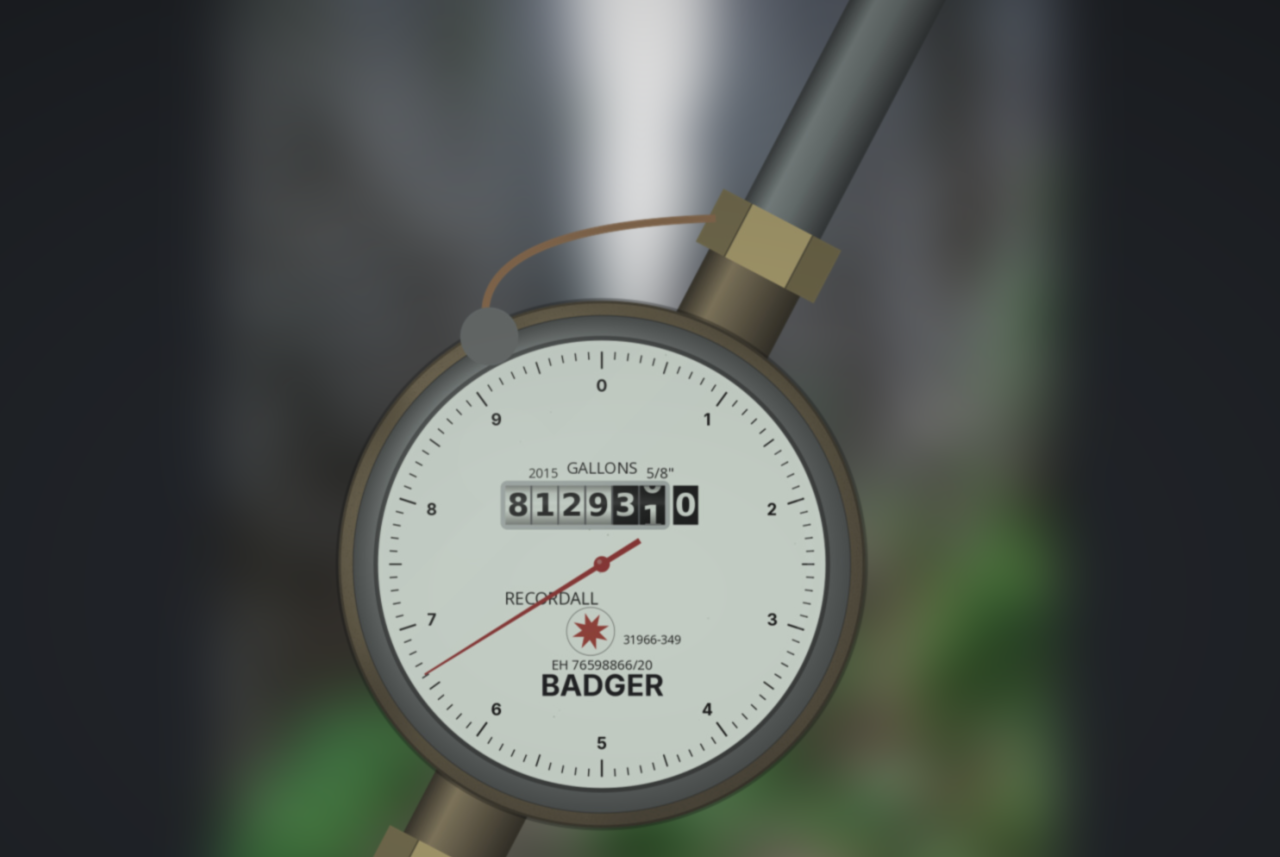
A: 8129306.6 (gal)
